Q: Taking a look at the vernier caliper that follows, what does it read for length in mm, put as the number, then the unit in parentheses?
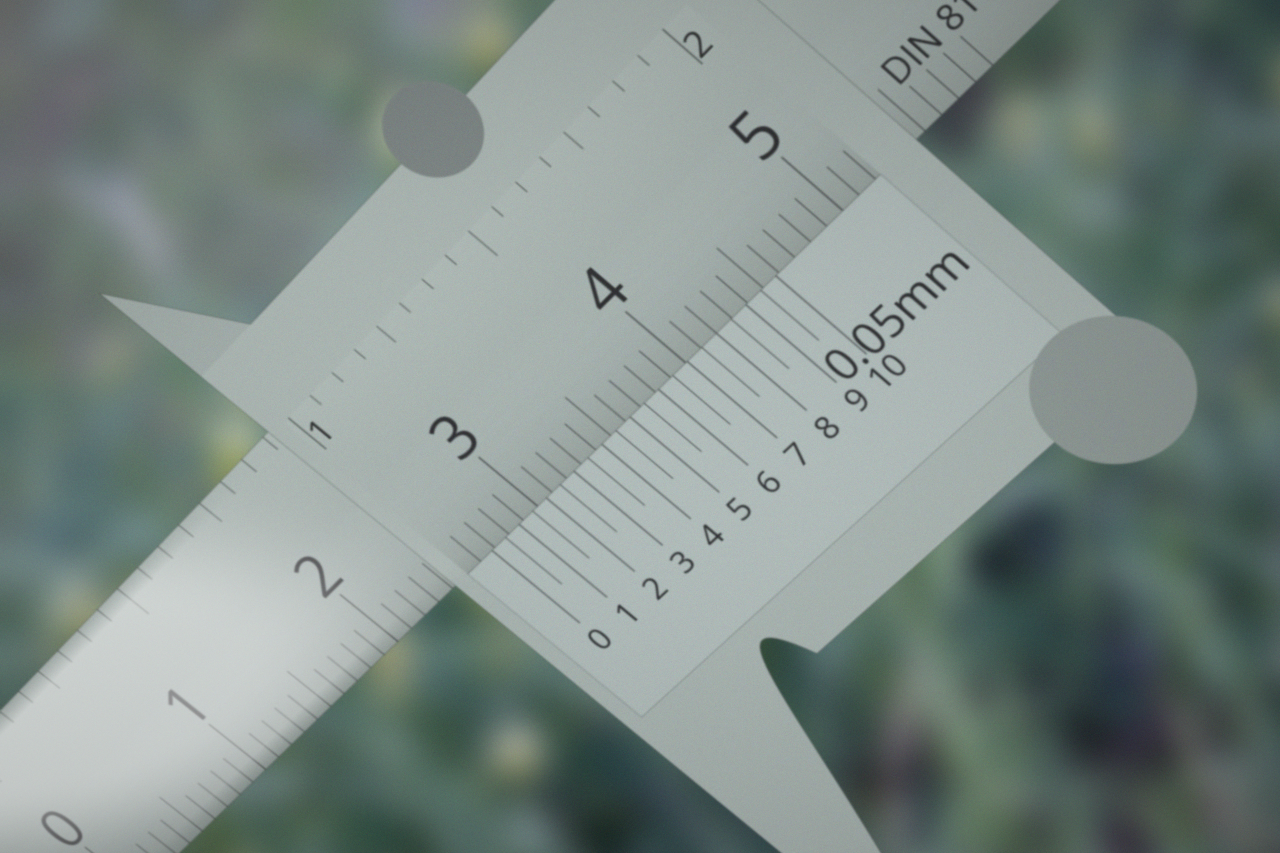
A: 26.8 (mm)
